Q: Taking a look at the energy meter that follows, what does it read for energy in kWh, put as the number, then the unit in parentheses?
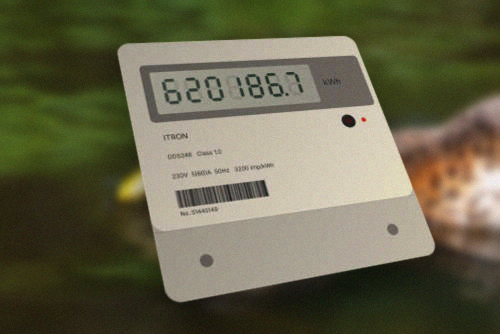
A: 620186.7 (kWh)
